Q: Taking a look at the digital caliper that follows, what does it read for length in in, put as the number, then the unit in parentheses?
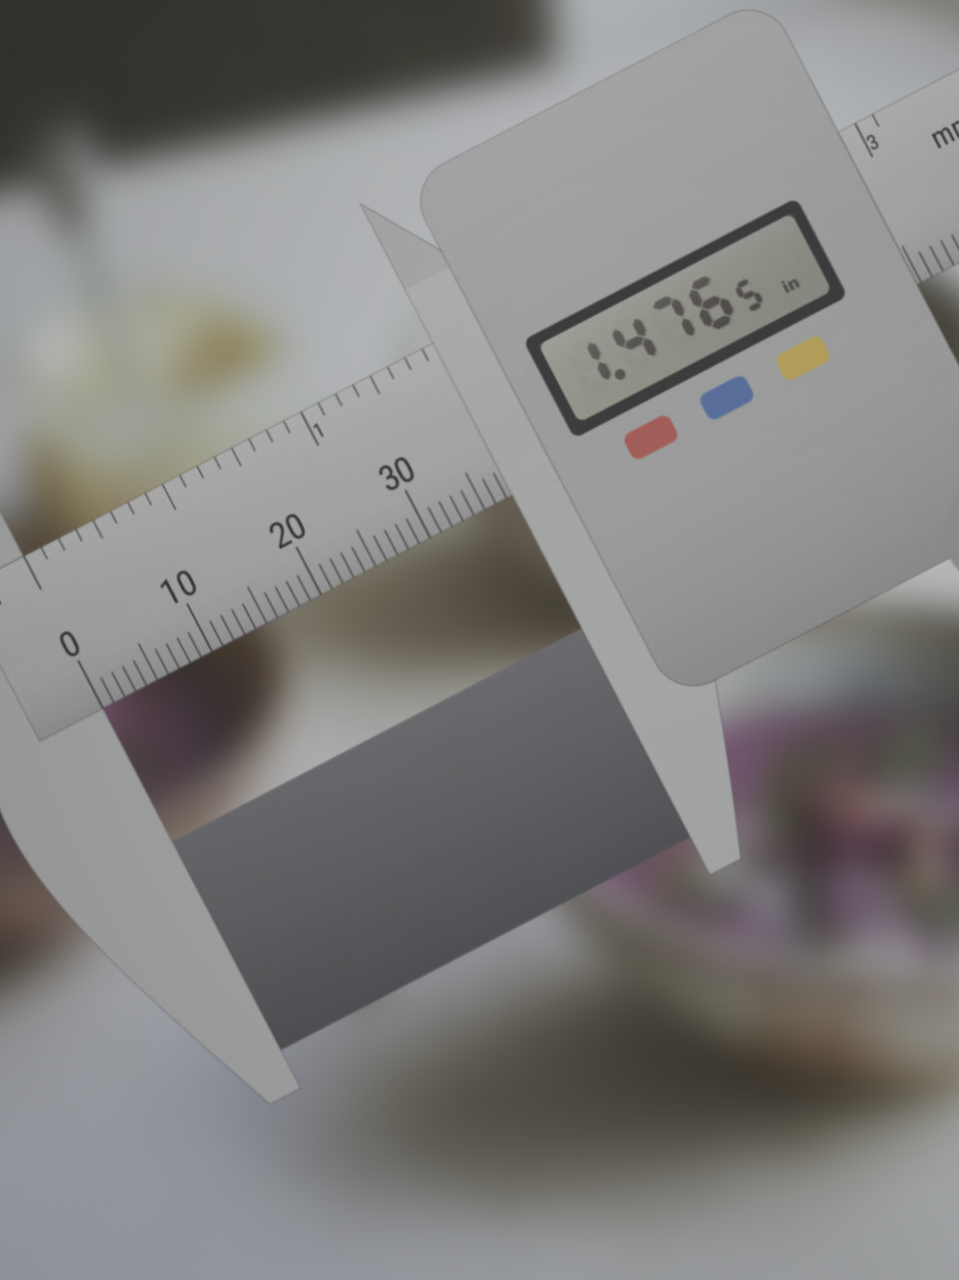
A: 1.4765 (in)
